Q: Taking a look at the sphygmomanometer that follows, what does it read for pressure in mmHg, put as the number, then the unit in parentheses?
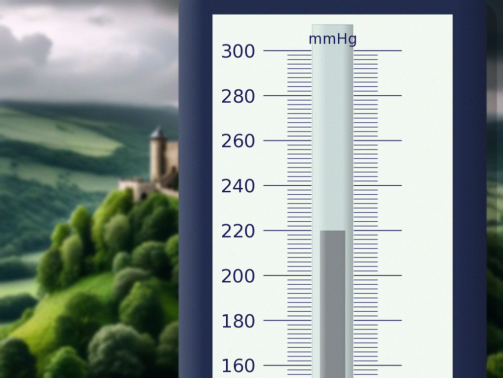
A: 220 (mmHg)
